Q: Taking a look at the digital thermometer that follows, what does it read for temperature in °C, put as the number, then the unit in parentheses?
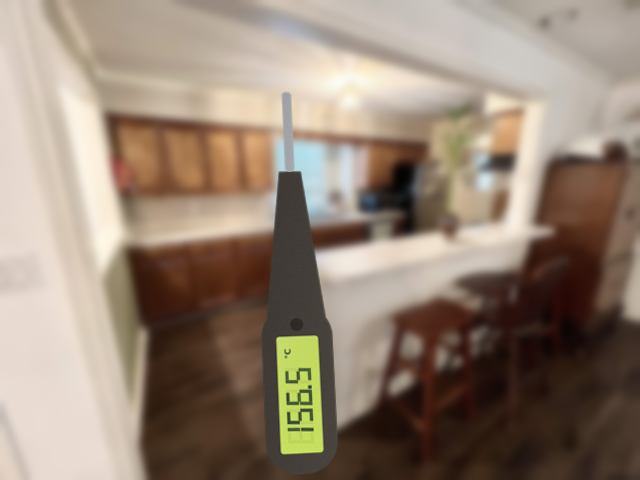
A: 156.5 (°C)
